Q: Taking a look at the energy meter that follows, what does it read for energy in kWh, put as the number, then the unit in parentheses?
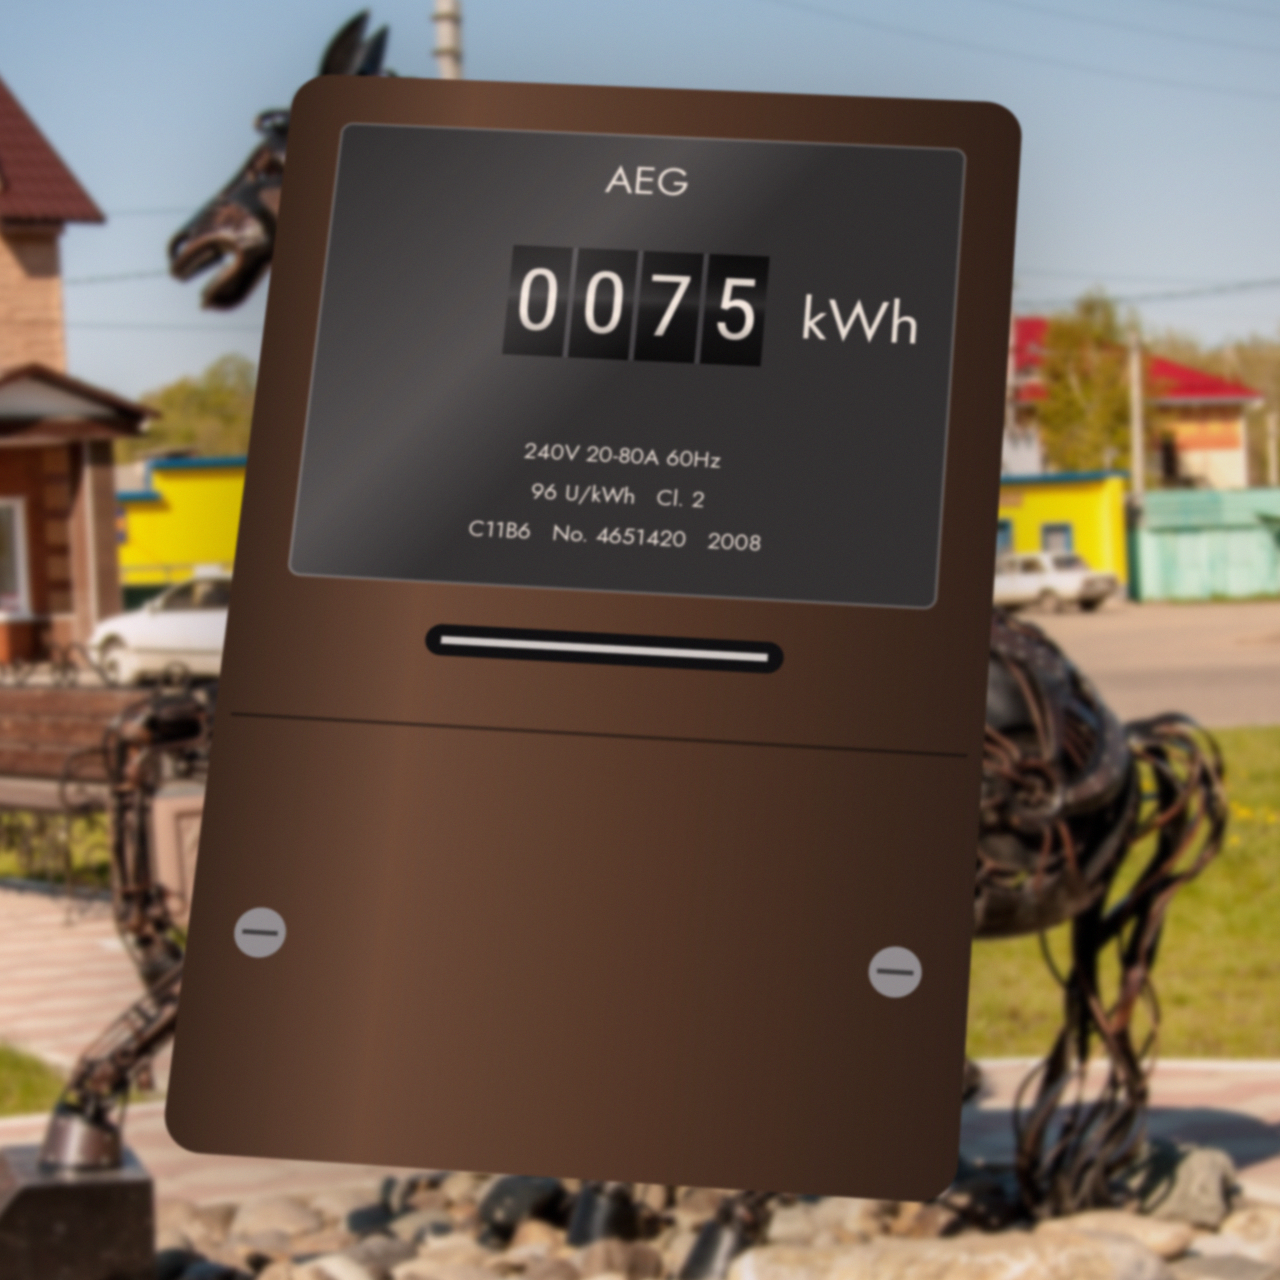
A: 75 (kWh)
